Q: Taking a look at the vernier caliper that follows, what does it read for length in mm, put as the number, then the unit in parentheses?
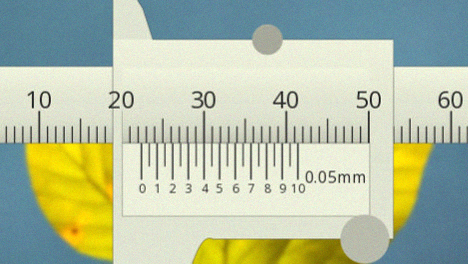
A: 22.4 (mm)
